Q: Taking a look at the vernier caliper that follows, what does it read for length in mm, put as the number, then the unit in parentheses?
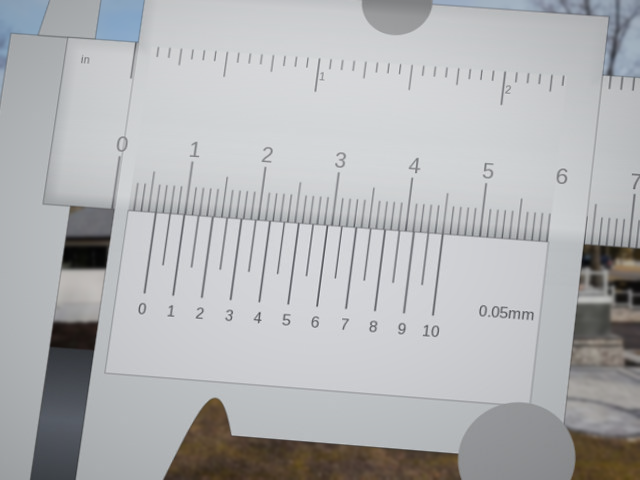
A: 6.0 (mm)
